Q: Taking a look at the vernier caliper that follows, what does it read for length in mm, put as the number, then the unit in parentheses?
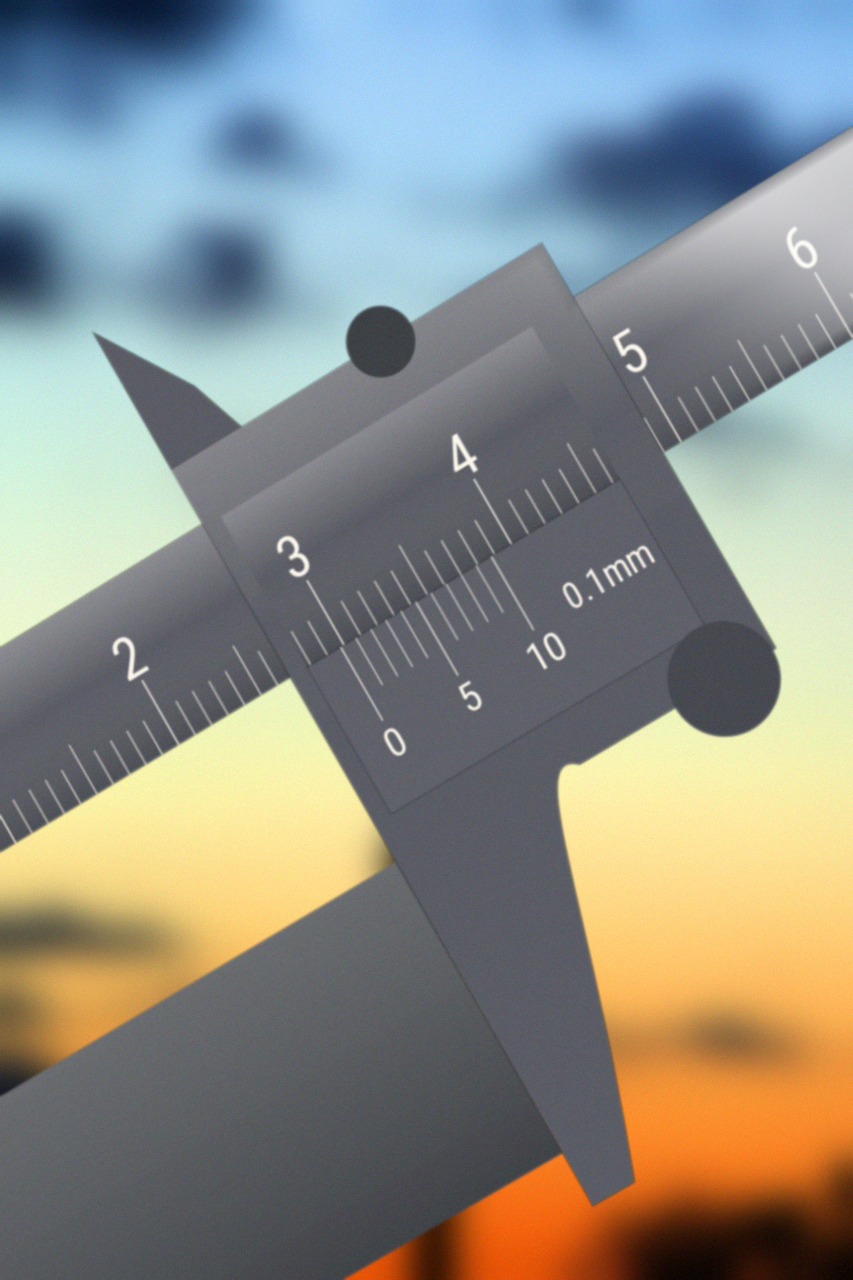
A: 29.8 (mm)
